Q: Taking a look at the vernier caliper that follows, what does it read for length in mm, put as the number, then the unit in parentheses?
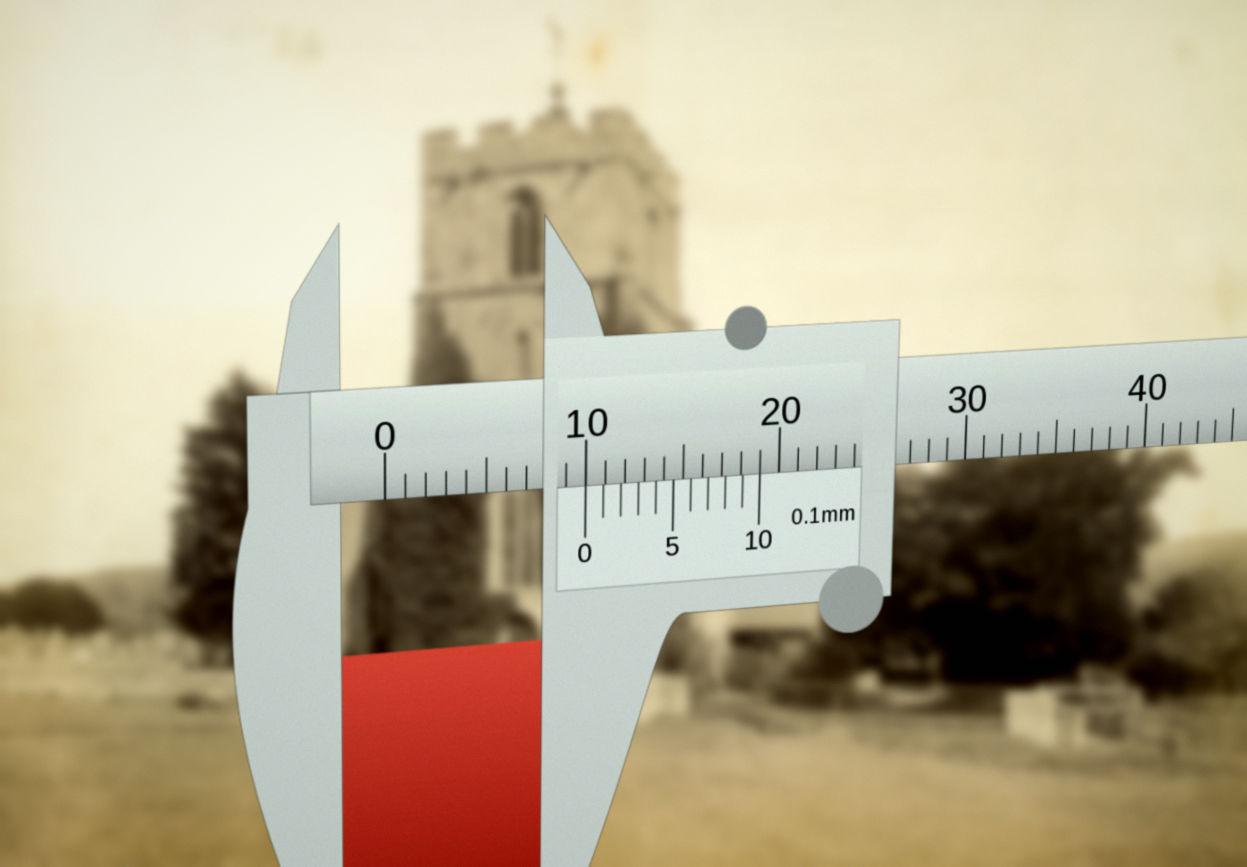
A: 10.0 (mm)
